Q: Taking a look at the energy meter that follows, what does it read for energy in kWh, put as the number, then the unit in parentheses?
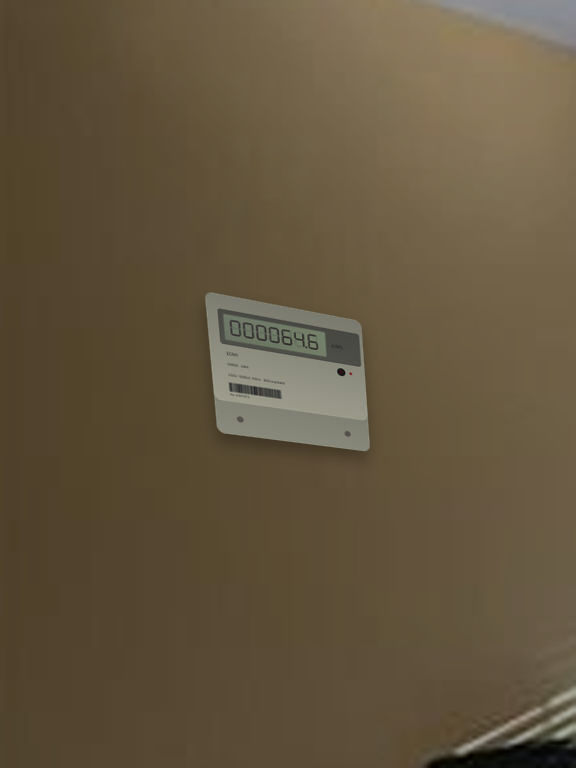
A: 64.6 (kWh)
